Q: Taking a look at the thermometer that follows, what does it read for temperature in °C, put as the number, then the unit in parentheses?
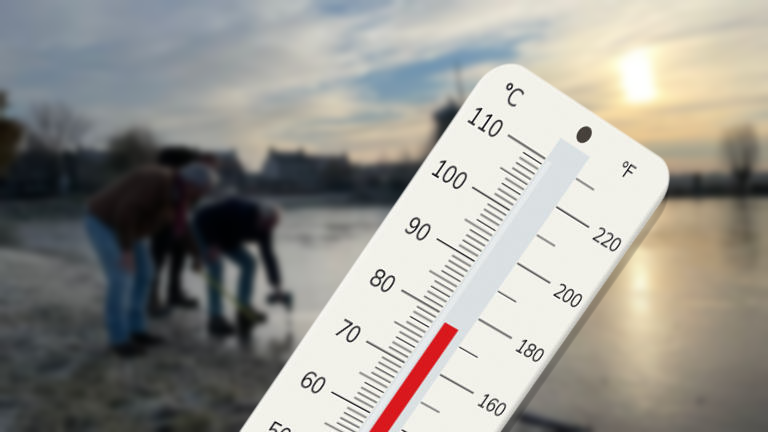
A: 79 (°C)
